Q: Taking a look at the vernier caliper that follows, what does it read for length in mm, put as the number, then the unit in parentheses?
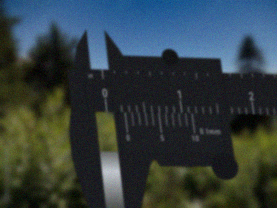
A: 2.4 (mm)
